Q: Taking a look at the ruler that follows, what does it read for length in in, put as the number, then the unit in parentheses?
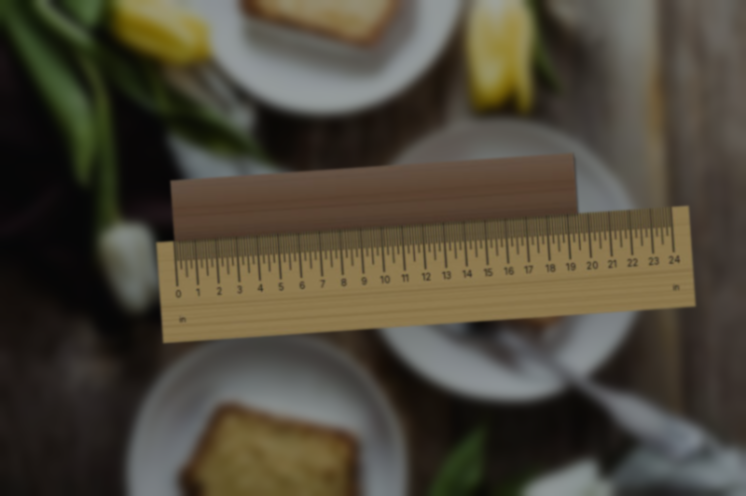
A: 19.5 (in)
